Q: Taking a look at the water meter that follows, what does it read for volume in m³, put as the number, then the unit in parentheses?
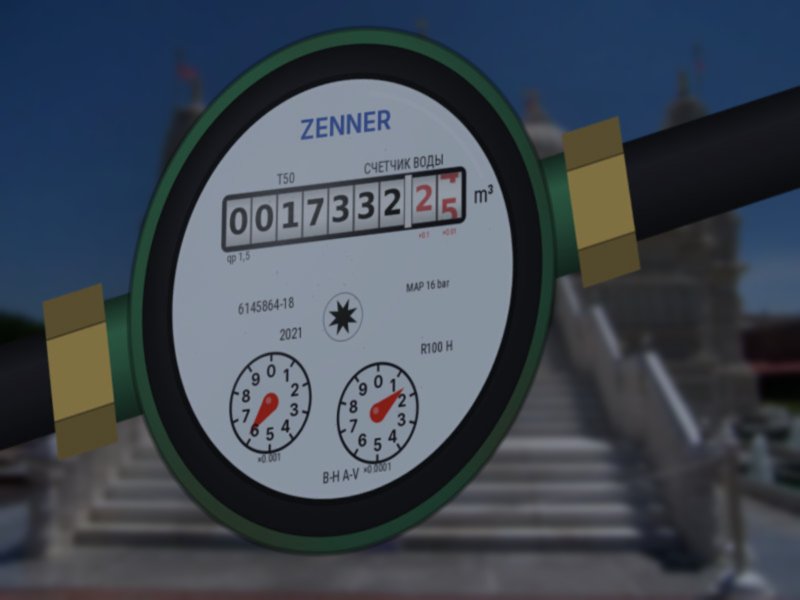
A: 17332.2461 (m³)
